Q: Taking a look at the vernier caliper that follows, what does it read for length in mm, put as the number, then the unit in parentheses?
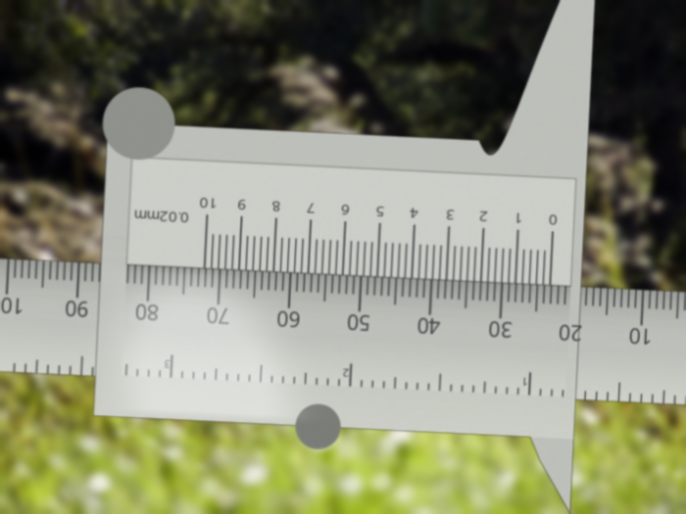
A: 23.2 (mm)
